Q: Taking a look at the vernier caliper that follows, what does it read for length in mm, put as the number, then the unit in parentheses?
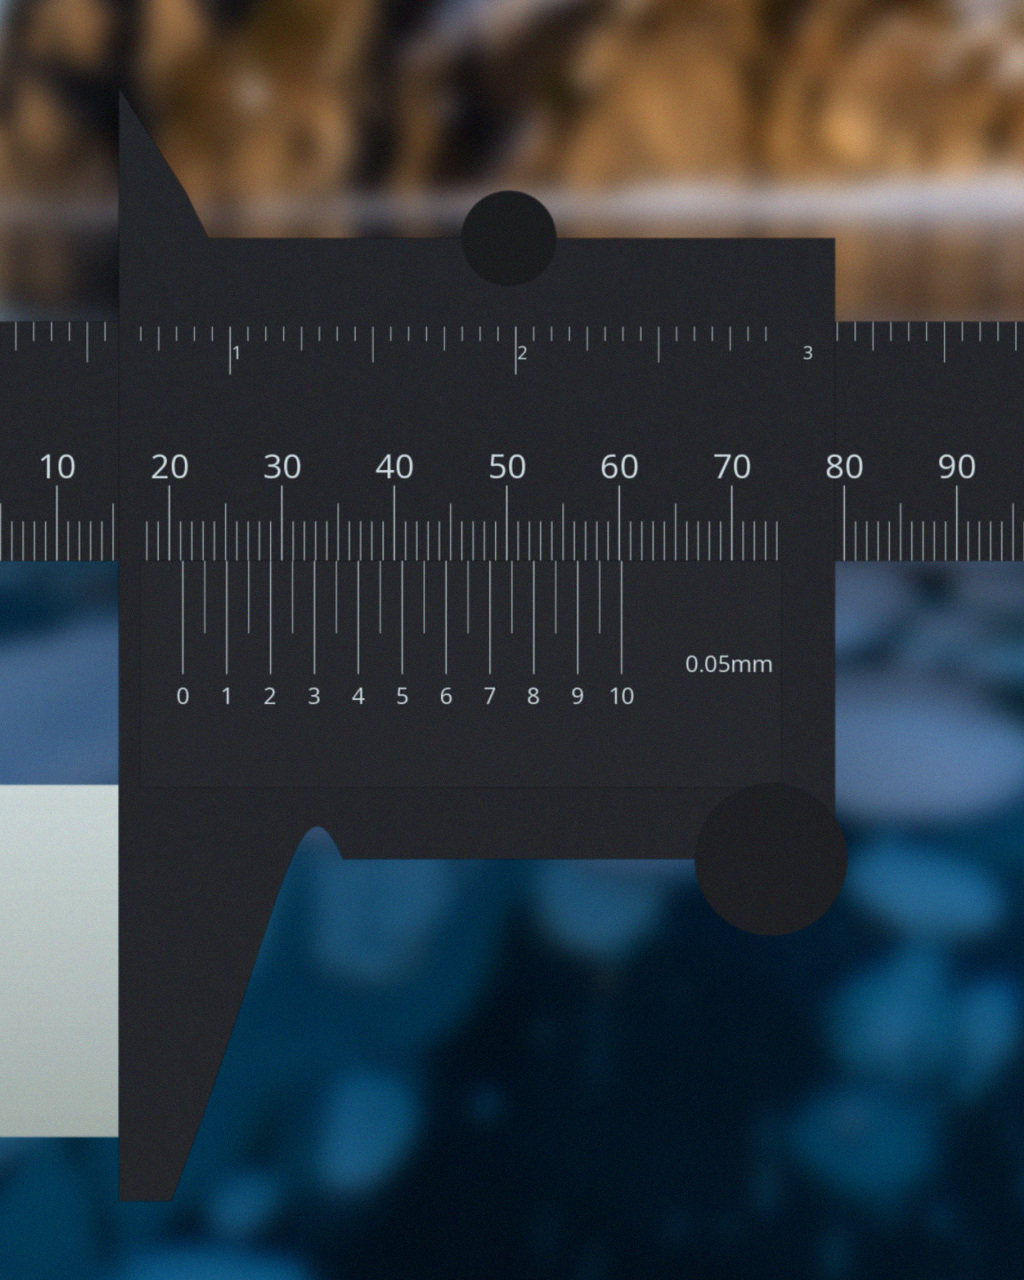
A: 21.2 (mm)
